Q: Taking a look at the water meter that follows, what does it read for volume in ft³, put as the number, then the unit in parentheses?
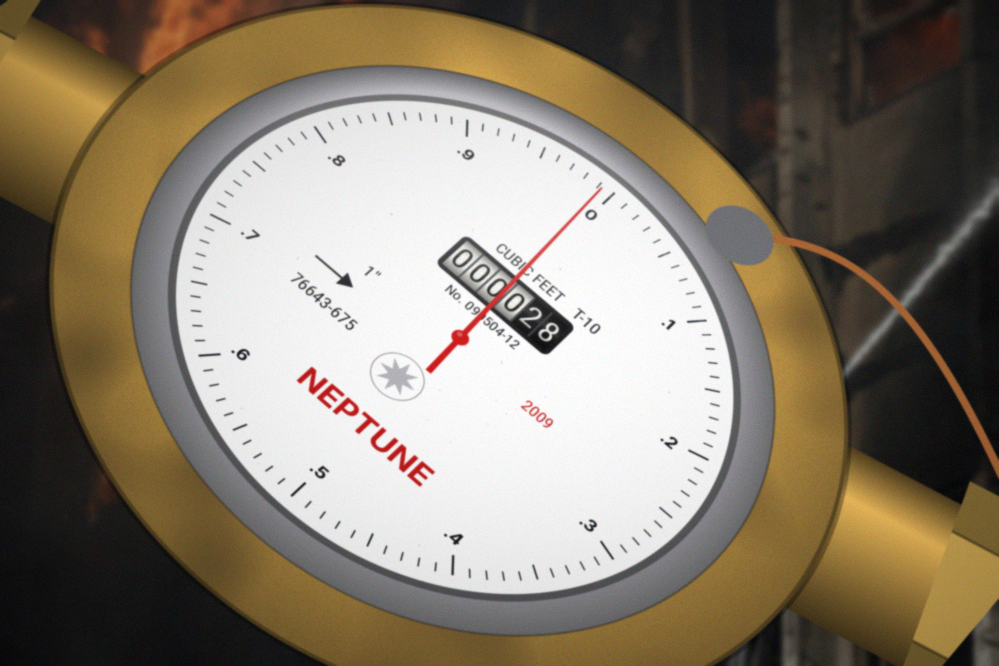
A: 27.99 (ft³)
